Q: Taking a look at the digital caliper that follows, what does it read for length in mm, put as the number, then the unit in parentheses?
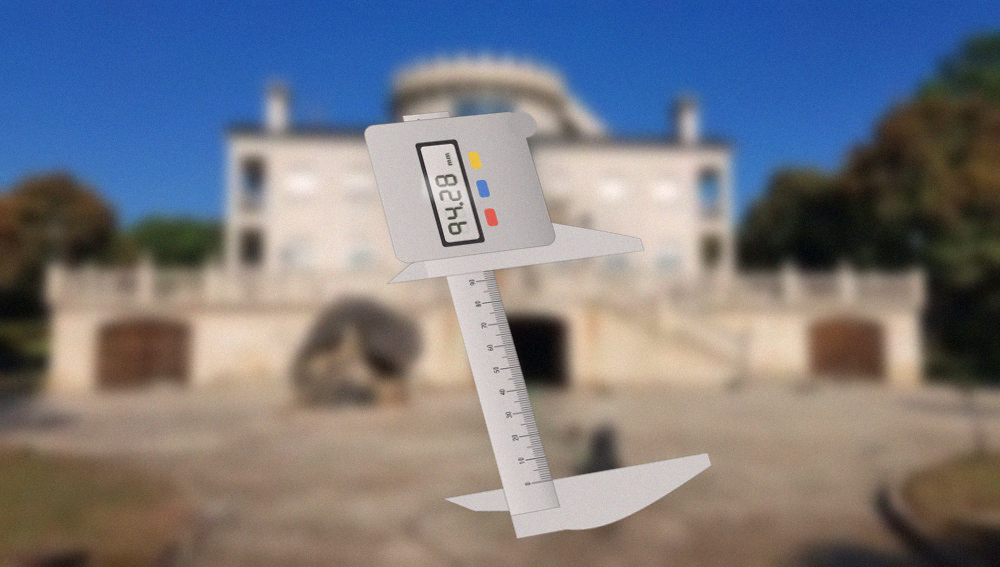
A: 94.28 (mm)
